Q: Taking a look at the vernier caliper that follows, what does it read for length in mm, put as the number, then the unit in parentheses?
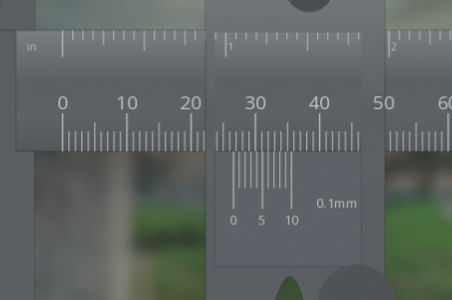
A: 26.6 (mm)
